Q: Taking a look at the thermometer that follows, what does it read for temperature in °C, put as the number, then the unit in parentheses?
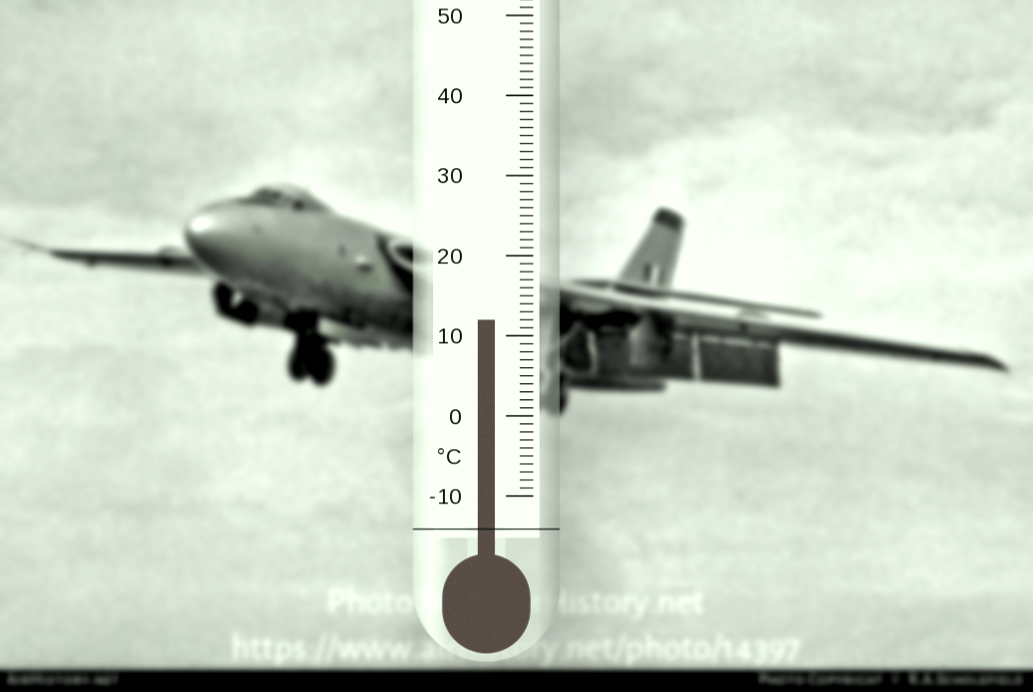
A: 12 (°C)
